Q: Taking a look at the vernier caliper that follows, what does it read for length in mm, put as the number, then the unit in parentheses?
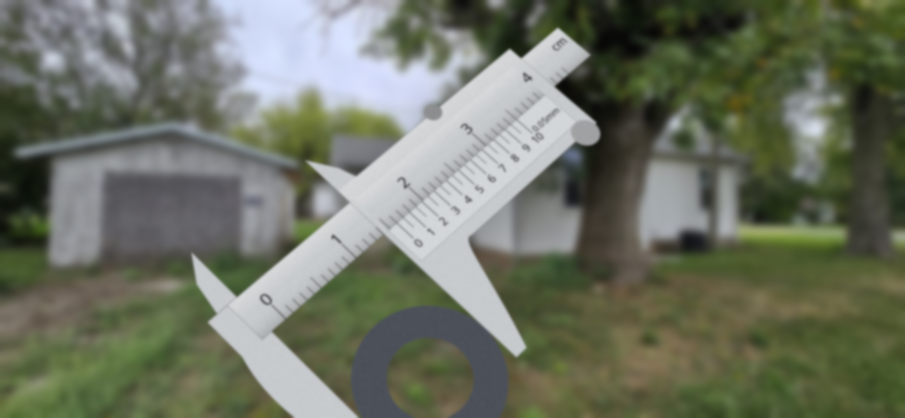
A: 16.0 (mm)
